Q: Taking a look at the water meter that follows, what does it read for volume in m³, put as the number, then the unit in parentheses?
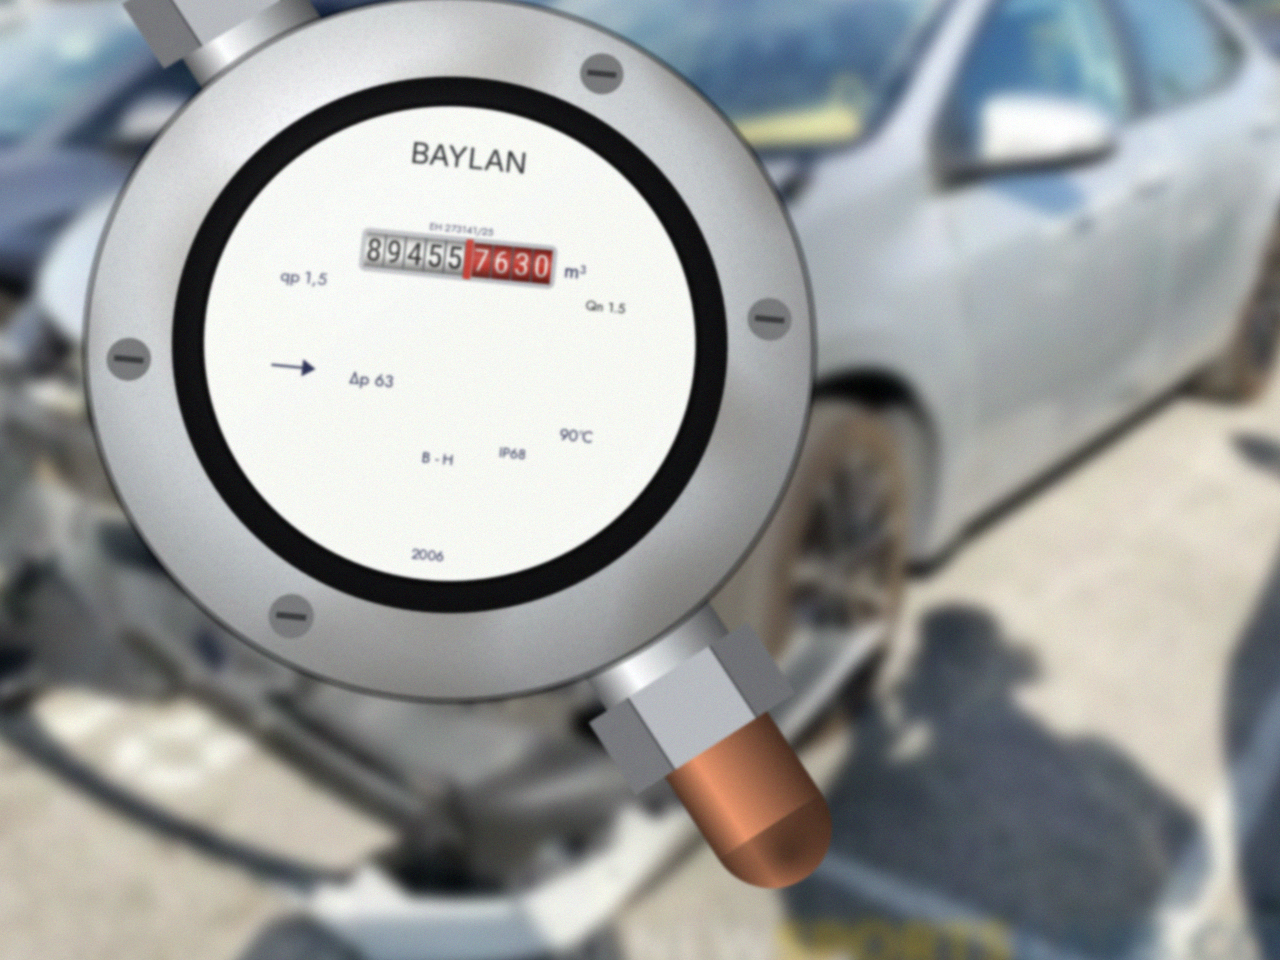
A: 89455.7630 (m³)
